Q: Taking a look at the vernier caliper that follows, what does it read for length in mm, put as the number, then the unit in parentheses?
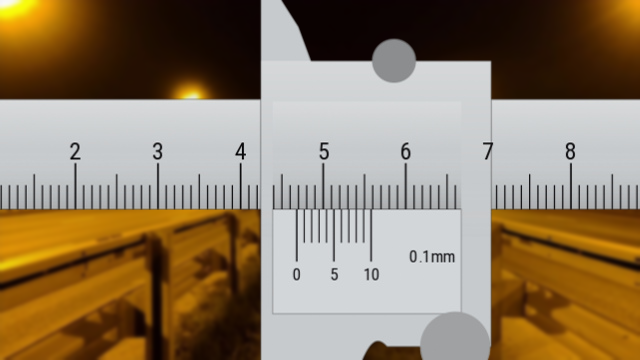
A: 46.8 (mm)
